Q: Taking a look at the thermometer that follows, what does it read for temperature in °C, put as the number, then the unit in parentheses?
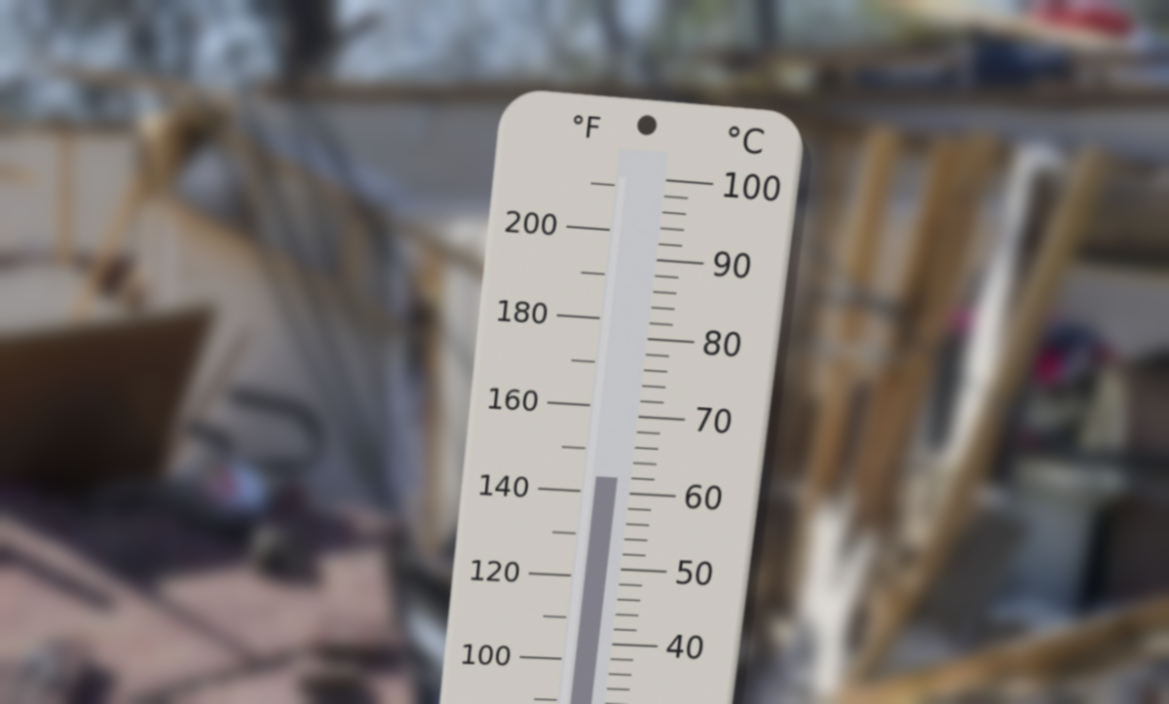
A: 62 (°C)
